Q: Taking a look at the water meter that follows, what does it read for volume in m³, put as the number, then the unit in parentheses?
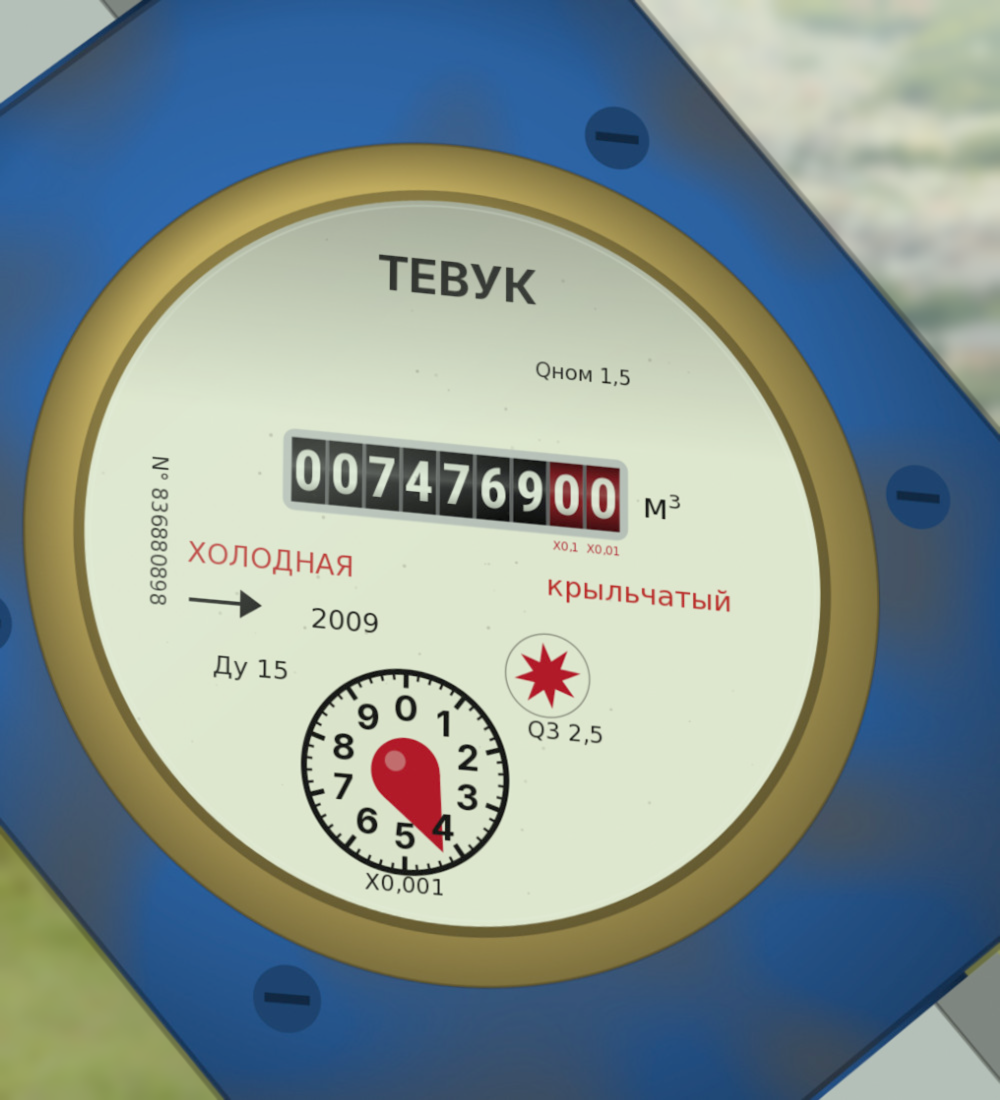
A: 74769.004 (m³)
